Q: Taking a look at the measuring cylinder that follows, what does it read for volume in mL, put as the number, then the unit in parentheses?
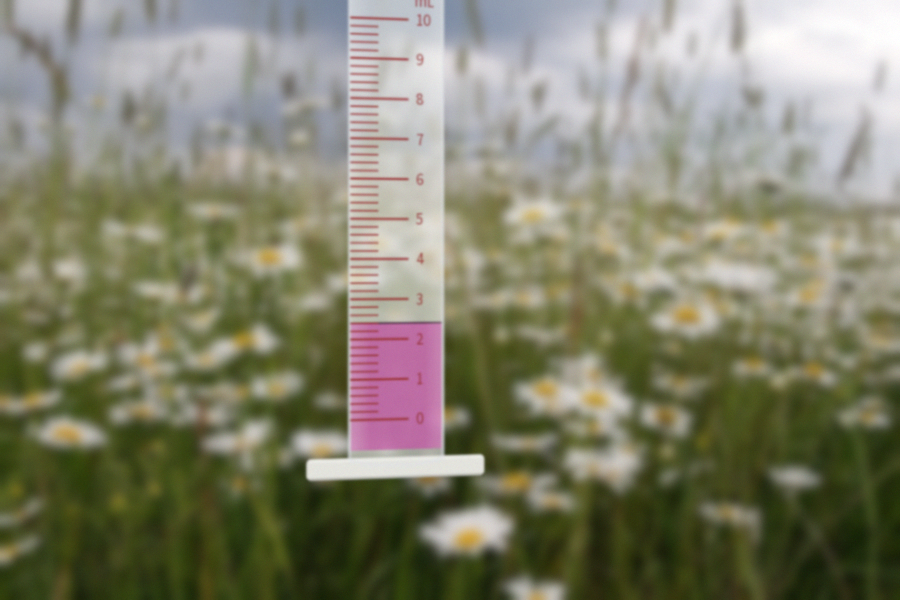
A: 2.4 (mL)
